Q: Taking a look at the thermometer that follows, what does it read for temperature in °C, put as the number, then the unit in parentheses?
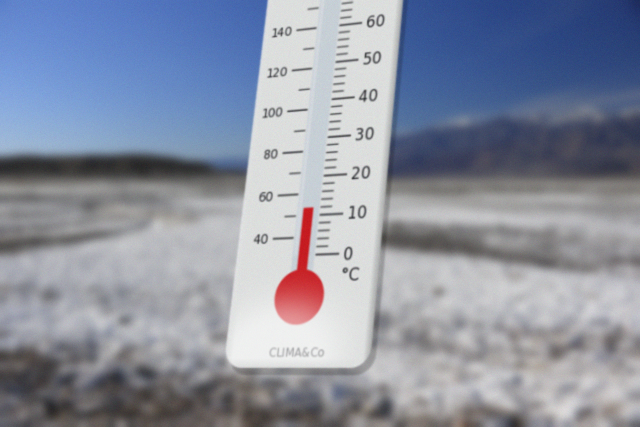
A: 12 (°C)
